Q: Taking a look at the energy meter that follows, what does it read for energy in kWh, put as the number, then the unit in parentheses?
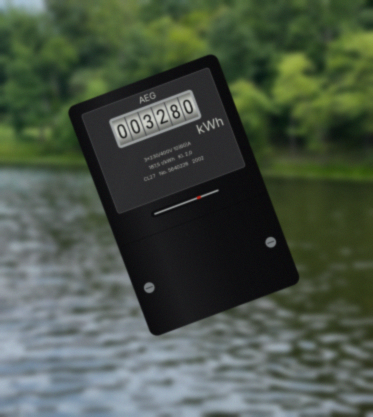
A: 3280 (kWh)
